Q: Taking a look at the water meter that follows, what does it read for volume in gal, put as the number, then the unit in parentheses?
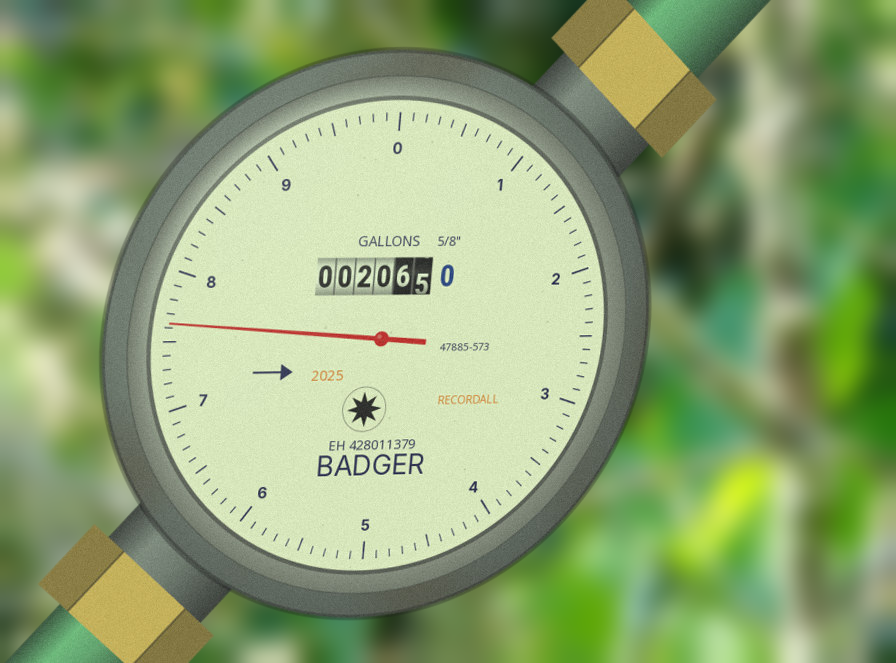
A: 20647.6 (gal)
